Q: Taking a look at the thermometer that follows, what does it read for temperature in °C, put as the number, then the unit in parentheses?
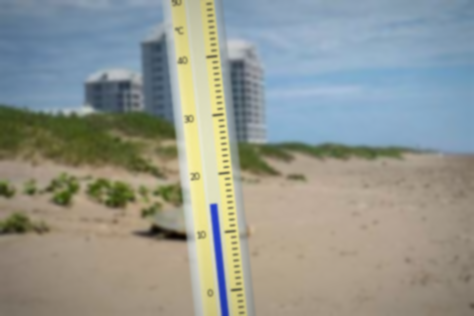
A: 15 (°C)
